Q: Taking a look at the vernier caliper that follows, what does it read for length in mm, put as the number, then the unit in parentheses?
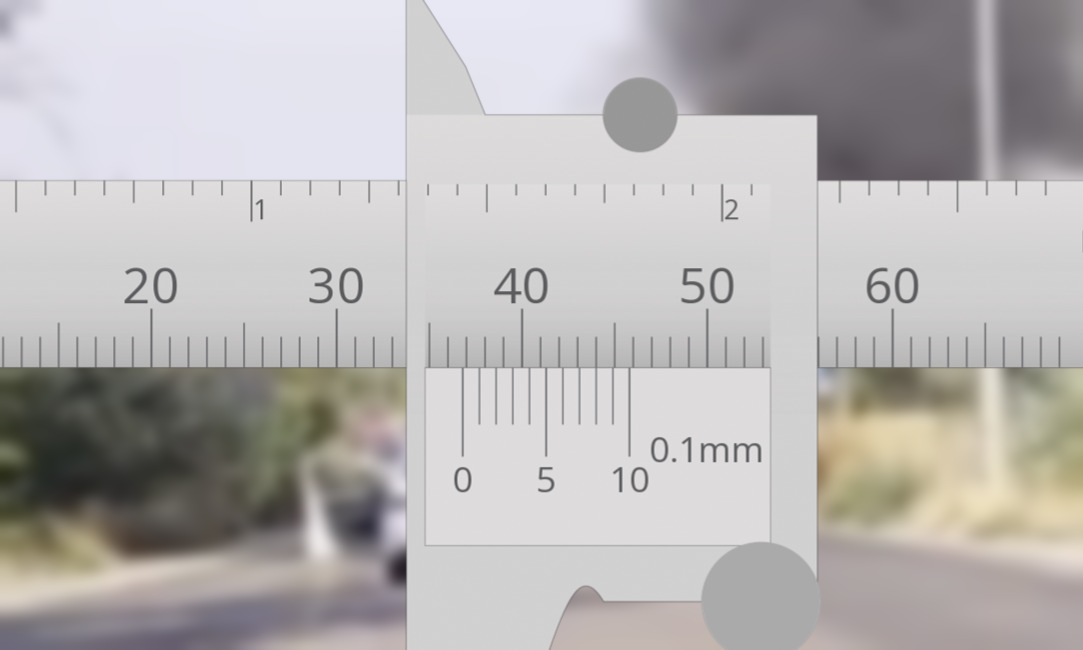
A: 36.8 (mm)
